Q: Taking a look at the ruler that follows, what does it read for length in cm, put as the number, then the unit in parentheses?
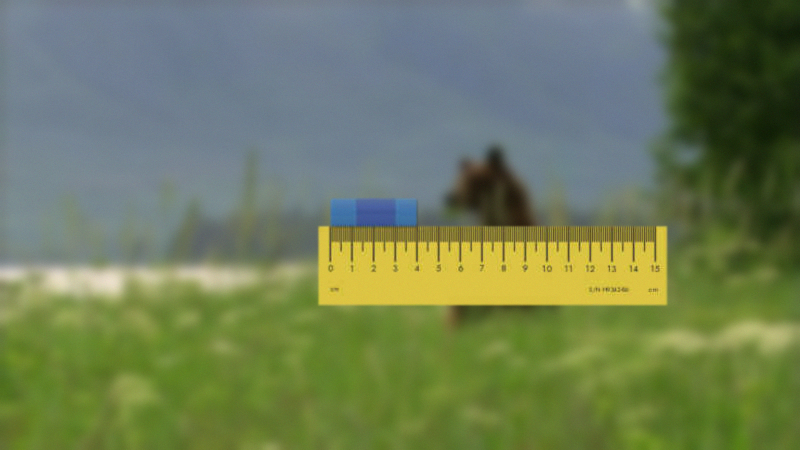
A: 4 (cm)
